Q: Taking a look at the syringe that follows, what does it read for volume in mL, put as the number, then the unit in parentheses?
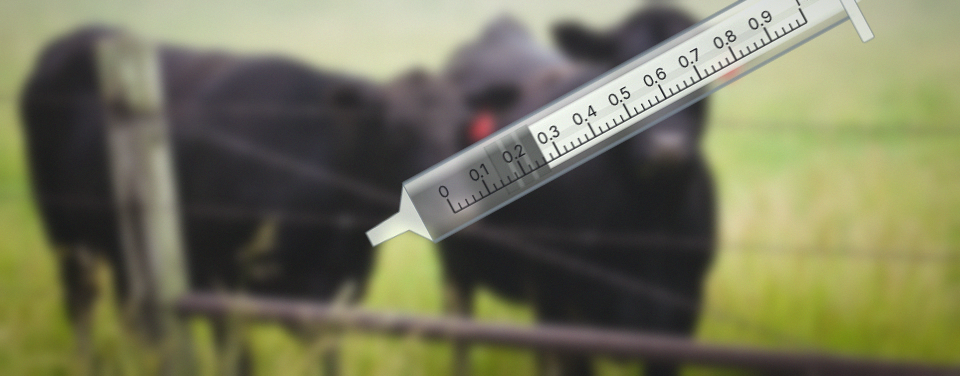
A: 0.14 (mL)
